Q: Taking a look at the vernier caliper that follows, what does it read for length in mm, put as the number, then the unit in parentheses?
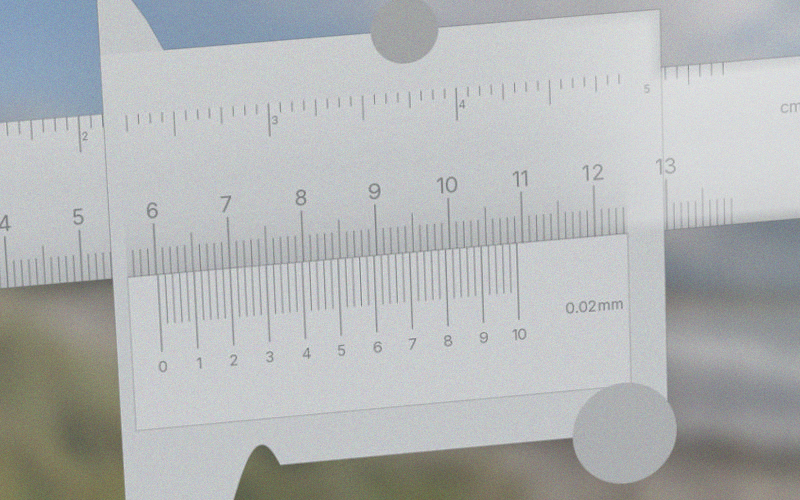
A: 60.2 (mm)
